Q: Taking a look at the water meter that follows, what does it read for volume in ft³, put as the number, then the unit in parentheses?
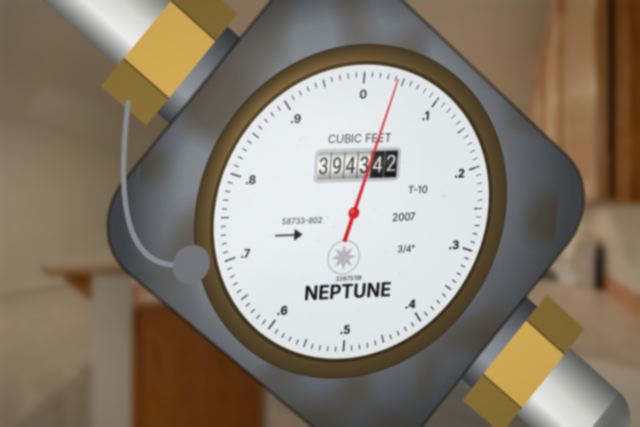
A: 394342.04 (ft³)
